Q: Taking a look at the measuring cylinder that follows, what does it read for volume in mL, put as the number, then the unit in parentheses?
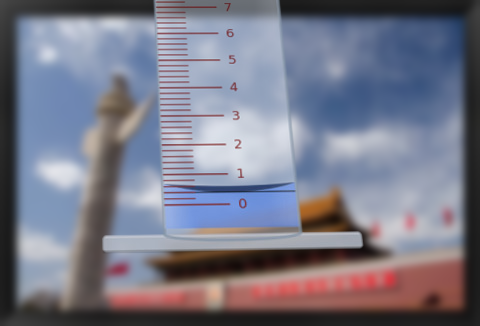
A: 0.4 (mL)
